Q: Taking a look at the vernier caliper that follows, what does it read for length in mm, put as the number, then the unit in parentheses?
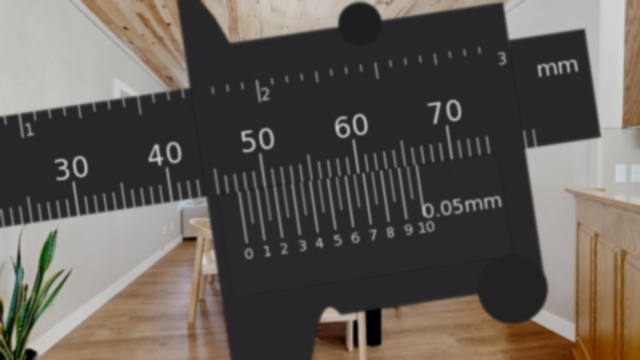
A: 47.2 (mm)
